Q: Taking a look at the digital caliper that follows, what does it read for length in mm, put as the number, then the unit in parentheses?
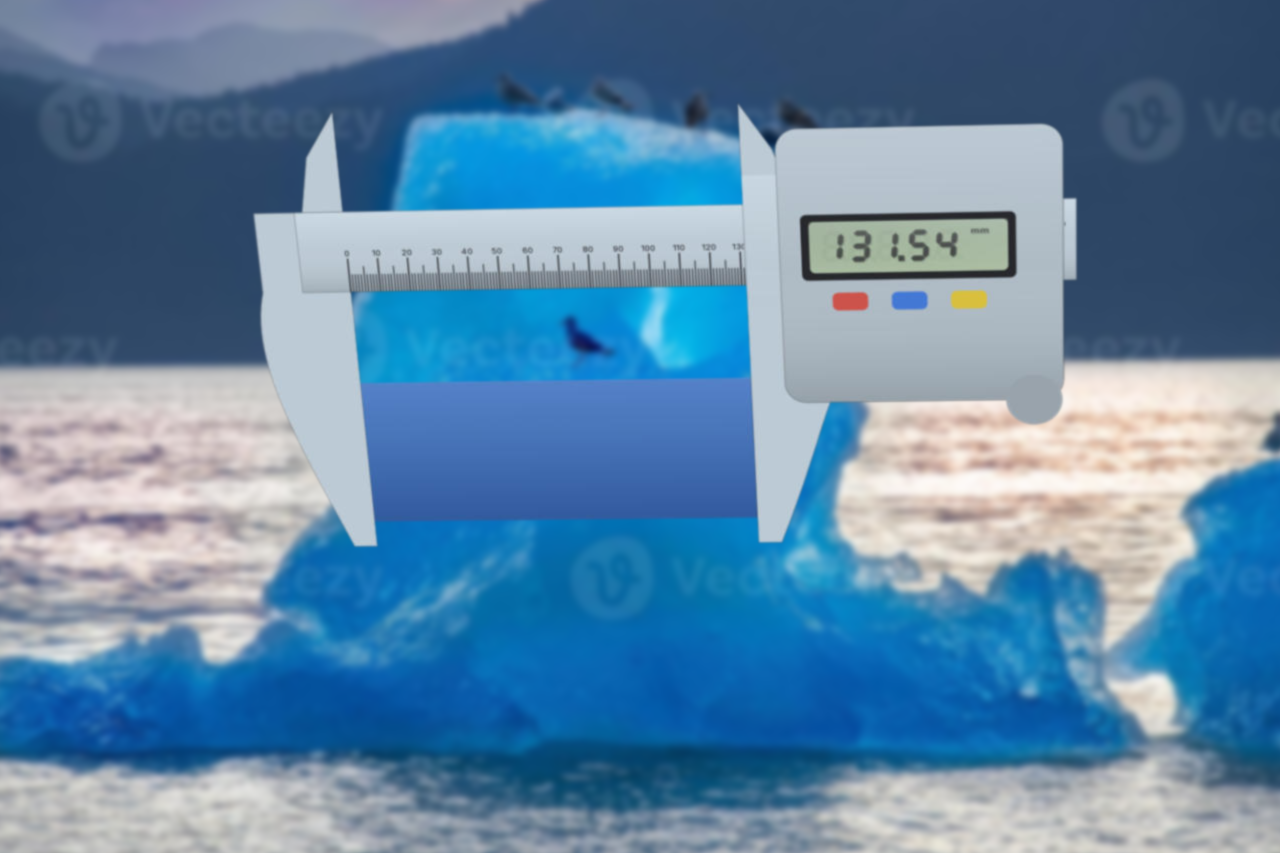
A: 131.54 (mm)
